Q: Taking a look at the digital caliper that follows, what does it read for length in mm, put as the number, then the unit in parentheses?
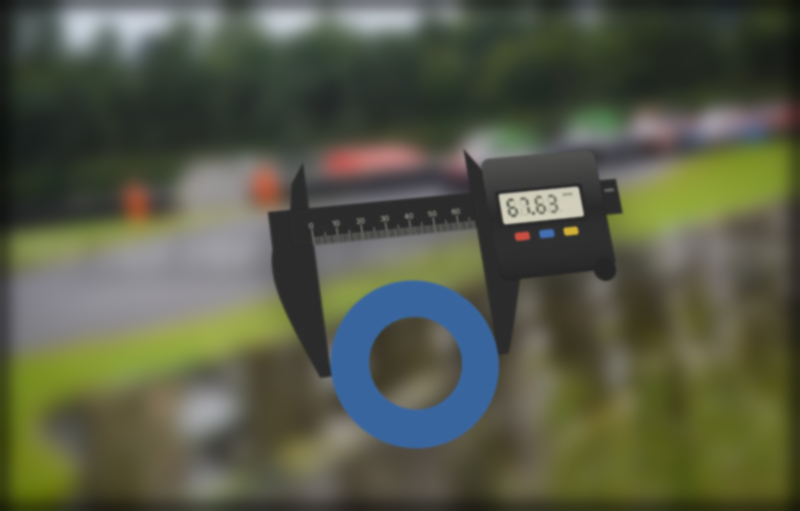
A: 67.63 (mm)
